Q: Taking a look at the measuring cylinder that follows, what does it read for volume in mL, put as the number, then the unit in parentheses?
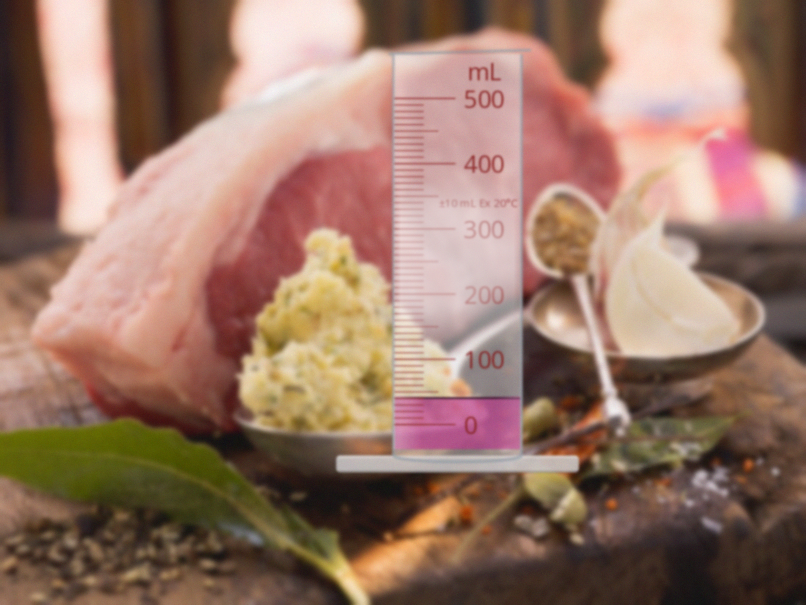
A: 40 (mL)
